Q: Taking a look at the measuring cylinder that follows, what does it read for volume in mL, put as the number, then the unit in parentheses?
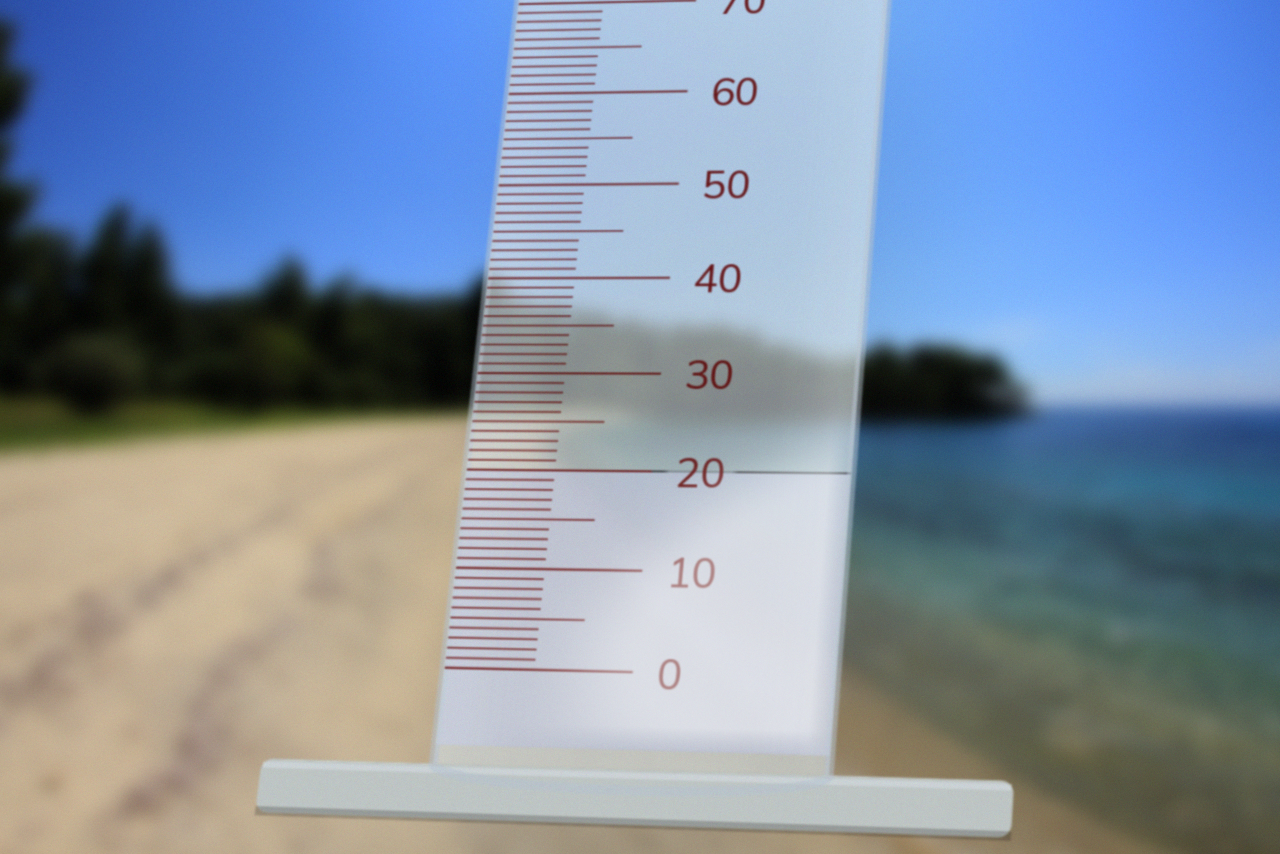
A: 20 (mL)
